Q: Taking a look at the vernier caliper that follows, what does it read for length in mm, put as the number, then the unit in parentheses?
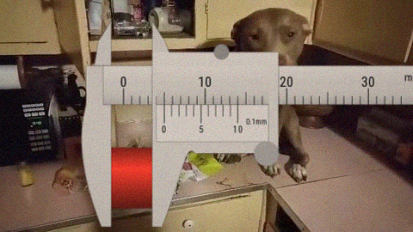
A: 5.0 (mm)
